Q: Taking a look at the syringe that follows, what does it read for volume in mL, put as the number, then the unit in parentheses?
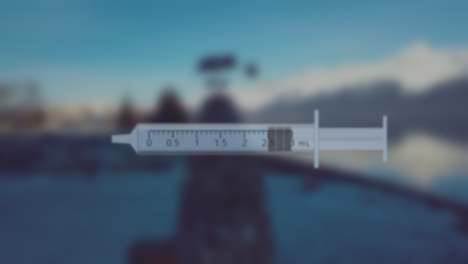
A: 2.5 (mL)
